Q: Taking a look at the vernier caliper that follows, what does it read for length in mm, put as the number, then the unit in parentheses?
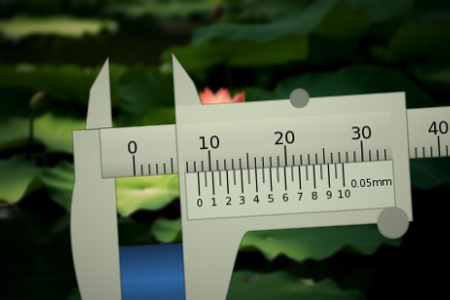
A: 8.4 (mm)
